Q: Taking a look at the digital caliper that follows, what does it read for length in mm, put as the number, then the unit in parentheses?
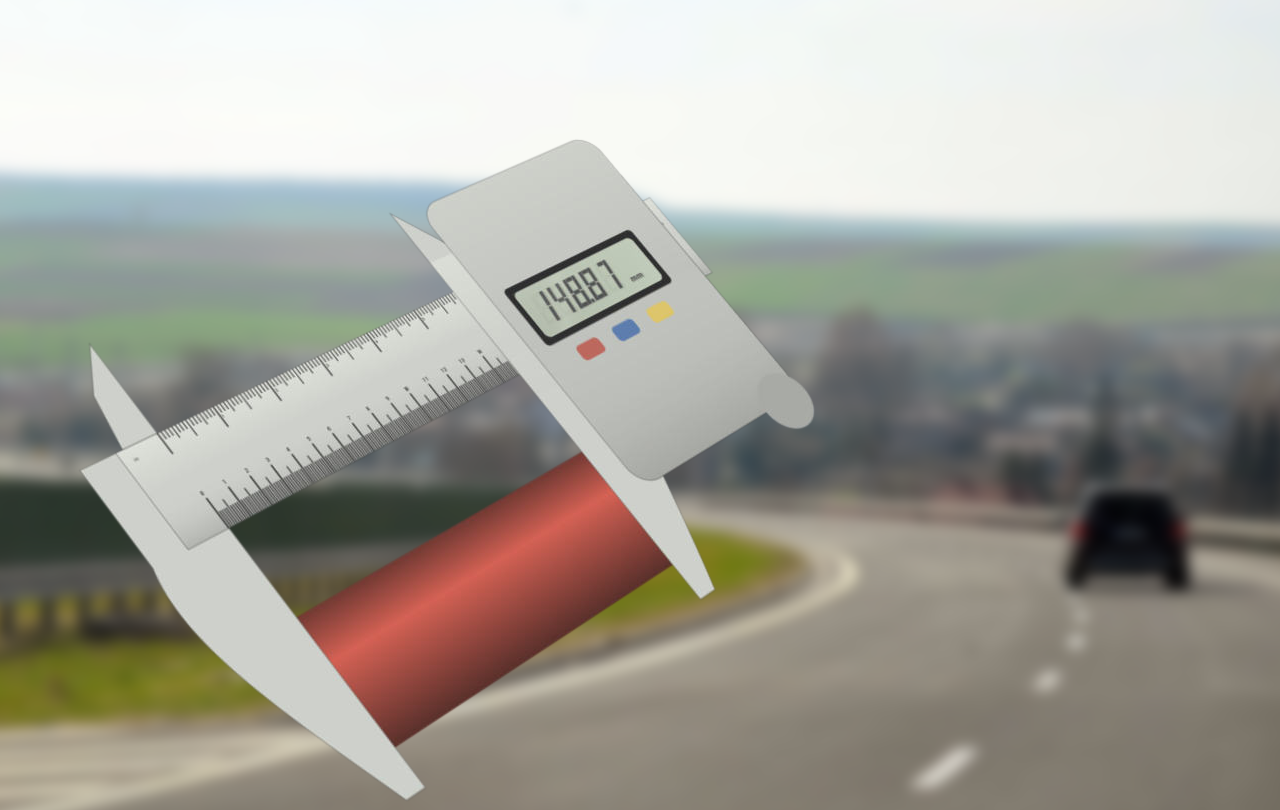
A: 148.87 (mm)
